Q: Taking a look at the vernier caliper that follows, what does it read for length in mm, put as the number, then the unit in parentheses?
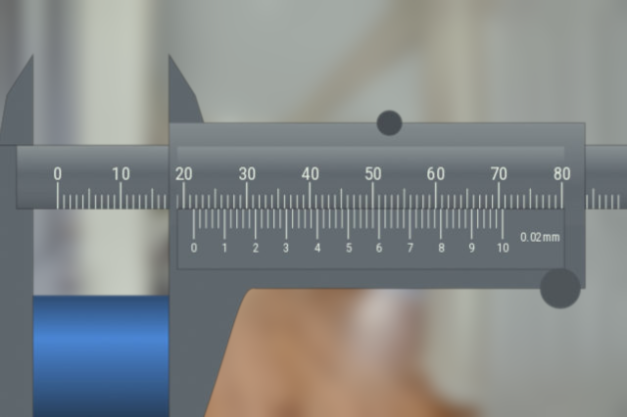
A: 21.6 (mm)
